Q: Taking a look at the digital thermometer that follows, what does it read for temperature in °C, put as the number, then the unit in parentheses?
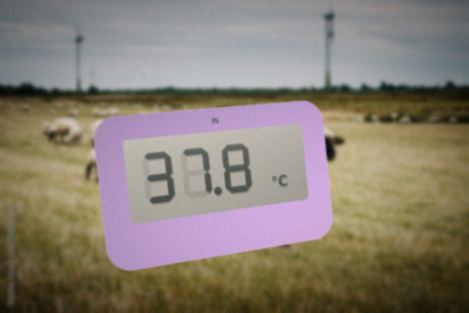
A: 37.8 (°C)
